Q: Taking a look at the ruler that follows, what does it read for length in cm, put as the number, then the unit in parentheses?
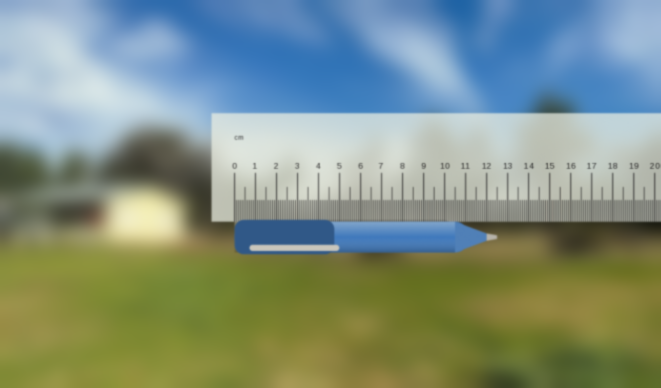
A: 12.5 (cm)
